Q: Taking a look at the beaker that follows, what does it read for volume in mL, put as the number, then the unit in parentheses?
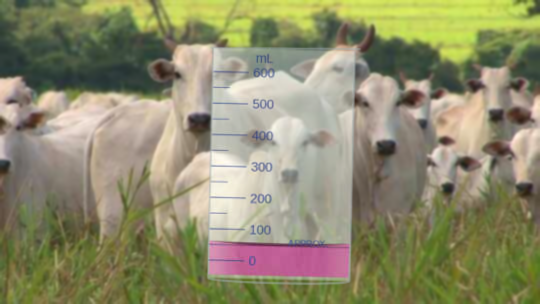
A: 50 (mL)
